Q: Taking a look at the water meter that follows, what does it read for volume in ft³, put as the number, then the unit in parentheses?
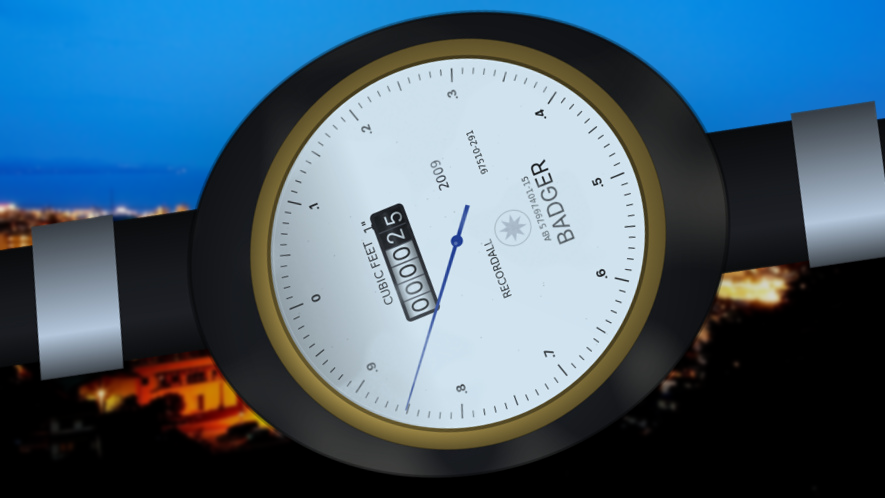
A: 24.85 (ft³)
